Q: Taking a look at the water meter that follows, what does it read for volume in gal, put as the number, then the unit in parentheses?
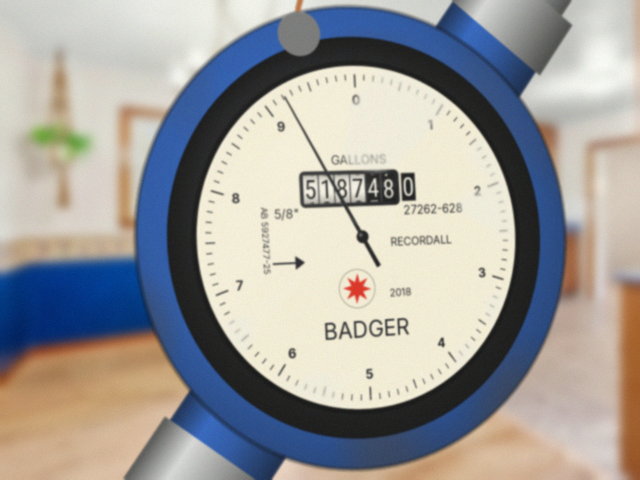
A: 5187479.2 (gal)
